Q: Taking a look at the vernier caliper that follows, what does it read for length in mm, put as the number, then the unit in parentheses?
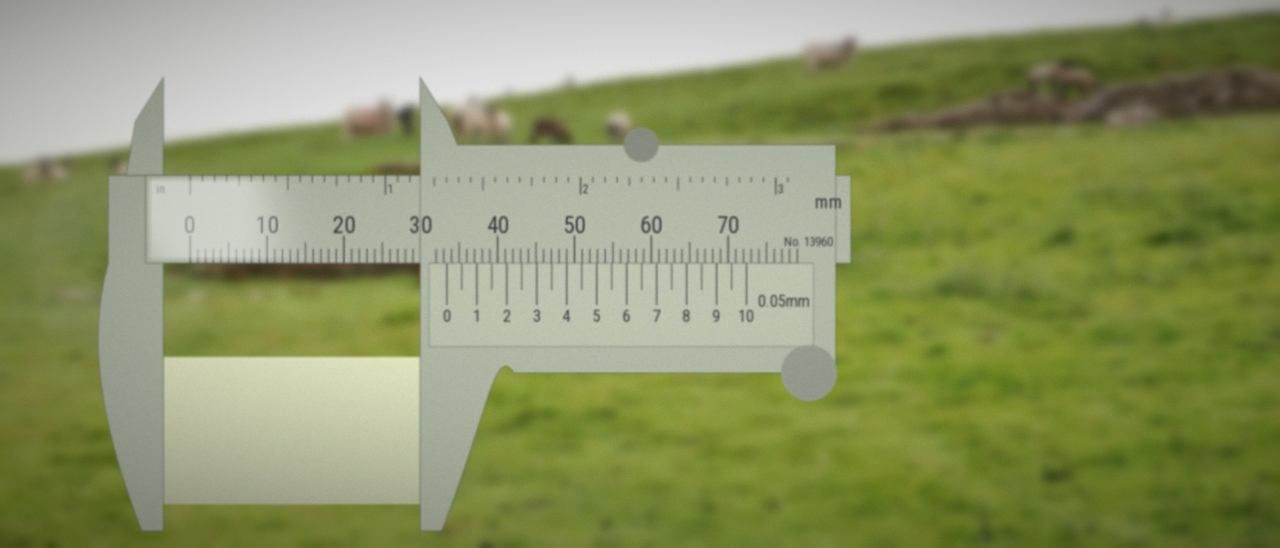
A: 33.4 (mm)
